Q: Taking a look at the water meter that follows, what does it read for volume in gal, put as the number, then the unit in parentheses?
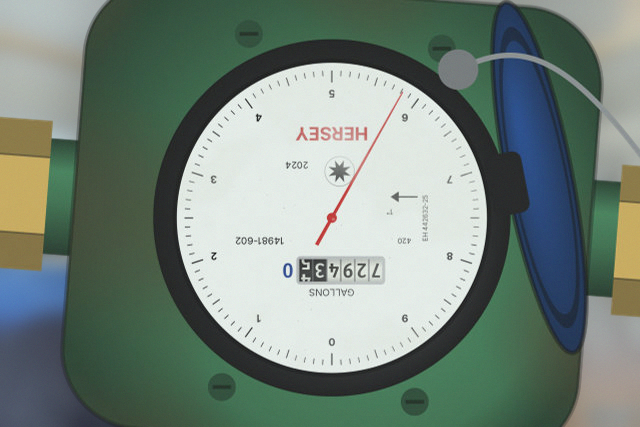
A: 7294345.8 (gal)
